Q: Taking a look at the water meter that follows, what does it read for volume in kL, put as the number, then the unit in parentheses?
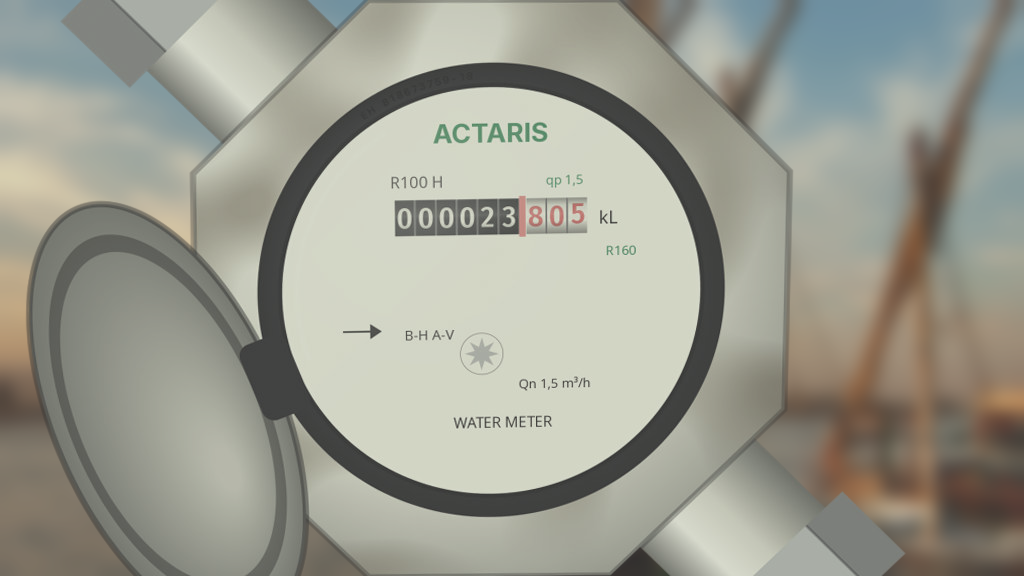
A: 23.805 (kL)
